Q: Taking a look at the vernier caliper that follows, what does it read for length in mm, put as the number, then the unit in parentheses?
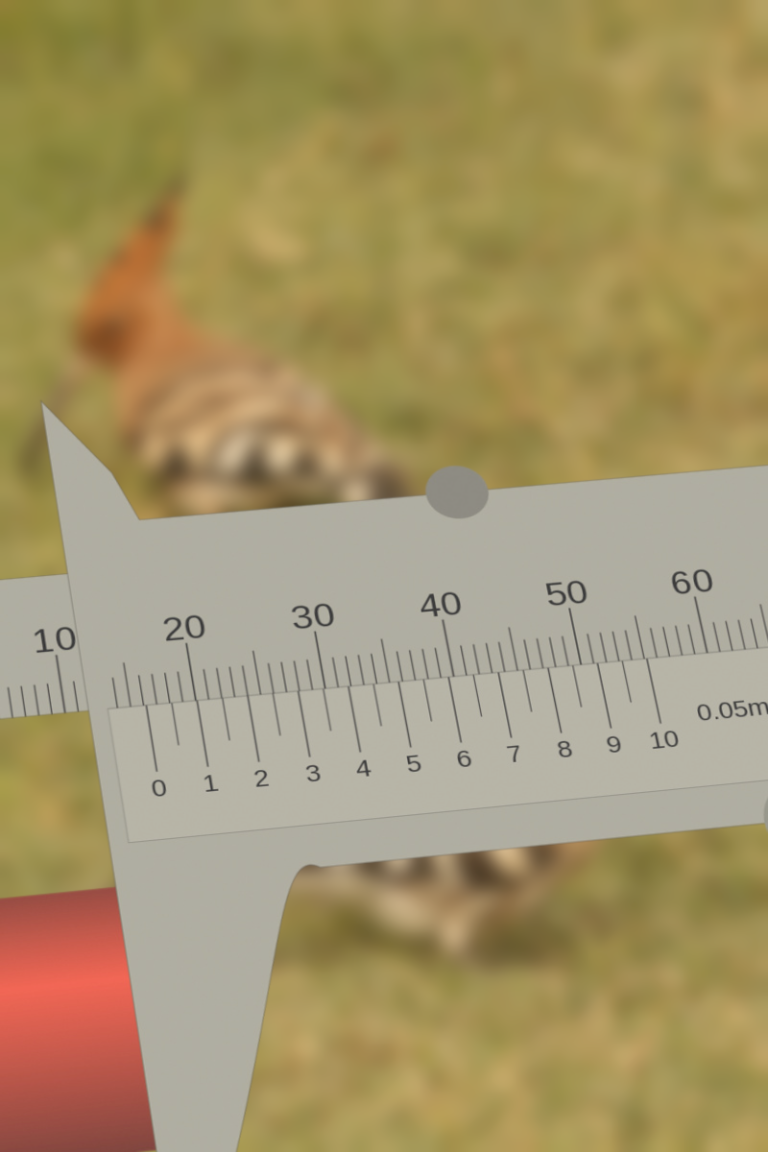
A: 16.2 (mm)
